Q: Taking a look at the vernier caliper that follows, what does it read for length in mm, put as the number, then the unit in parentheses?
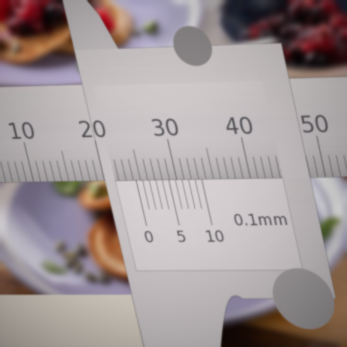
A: 24.4 (mm)
